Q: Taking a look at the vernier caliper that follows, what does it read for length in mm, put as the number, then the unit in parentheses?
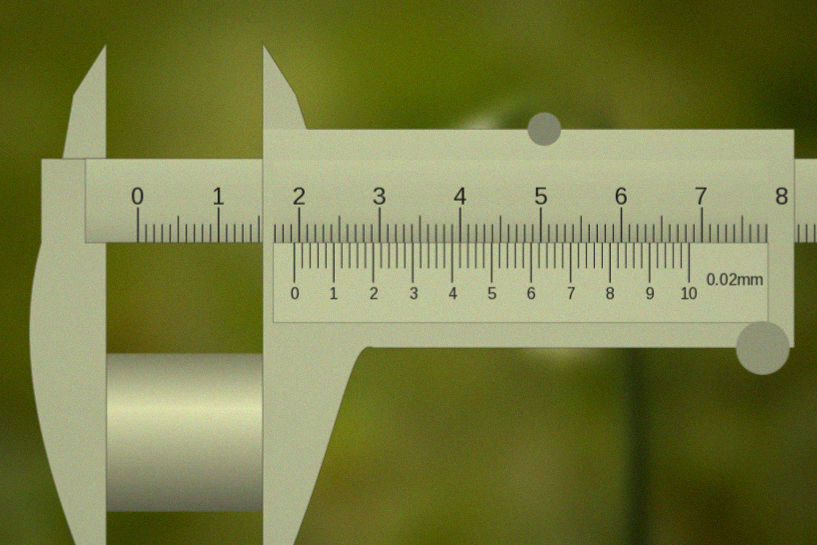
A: 19.4 (mm)
